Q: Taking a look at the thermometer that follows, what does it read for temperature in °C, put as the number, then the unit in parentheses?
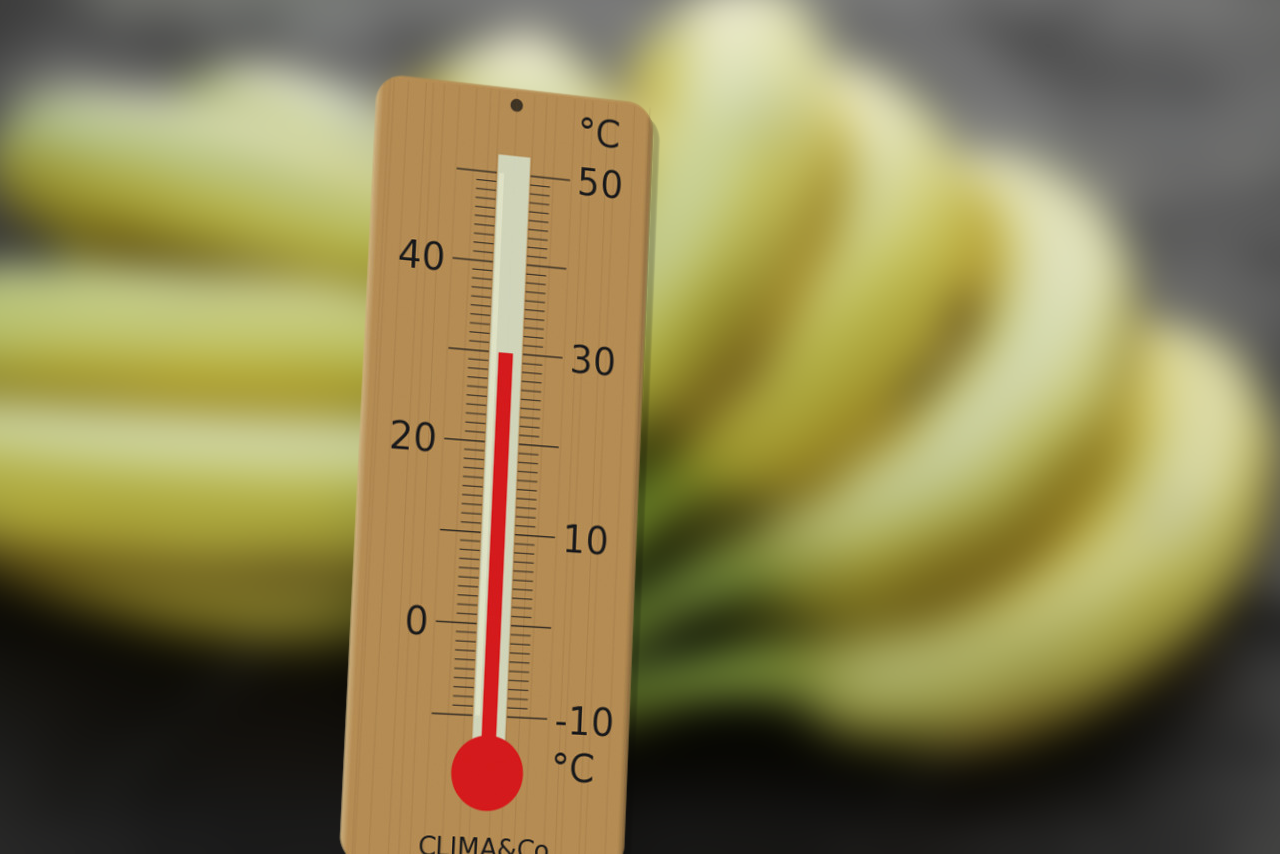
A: 30 (°C)
